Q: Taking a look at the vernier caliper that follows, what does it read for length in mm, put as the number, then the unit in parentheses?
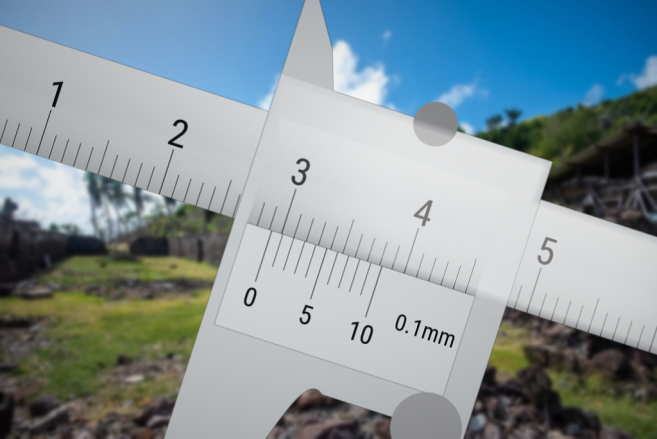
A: 29.2 (mm)
